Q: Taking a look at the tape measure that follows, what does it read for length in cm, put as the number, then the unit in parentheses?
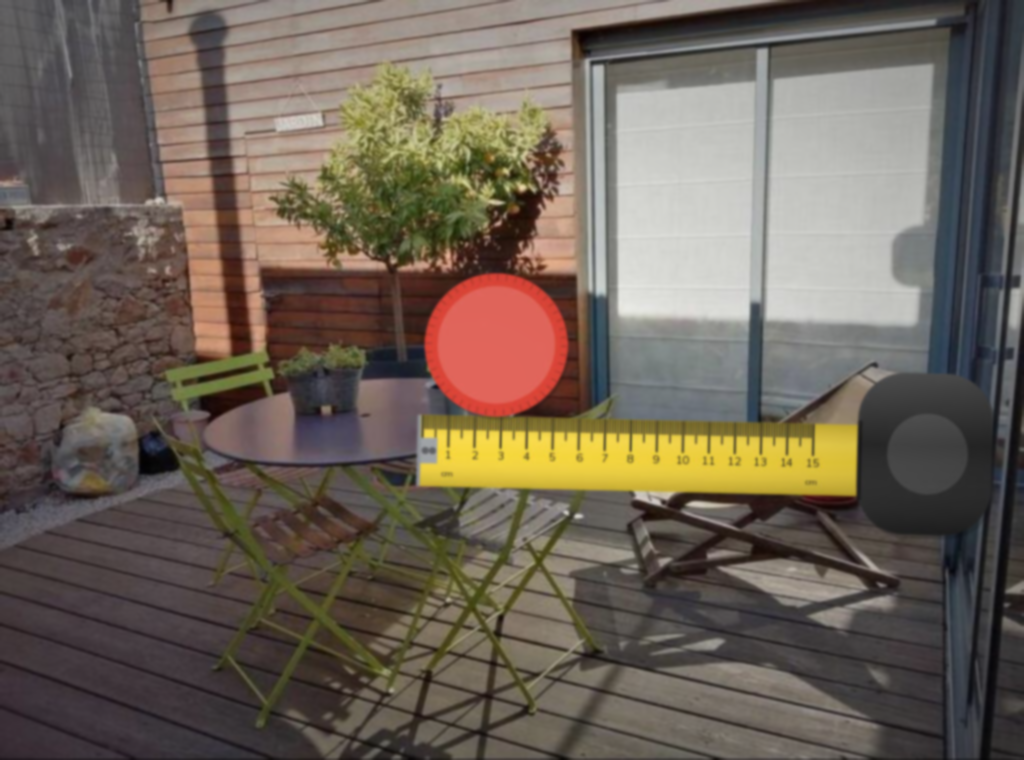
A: 5.5 (cm)
